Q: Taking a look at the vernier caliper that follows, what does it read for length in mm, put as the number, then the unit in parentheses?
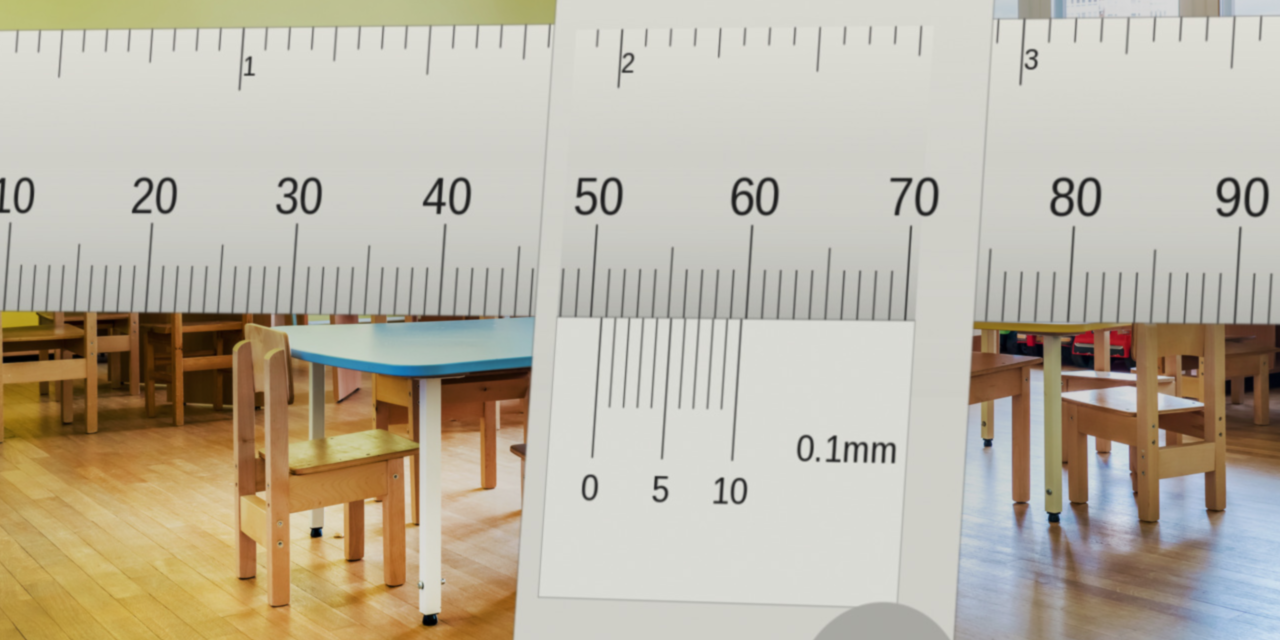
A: 50.7 (mm)
